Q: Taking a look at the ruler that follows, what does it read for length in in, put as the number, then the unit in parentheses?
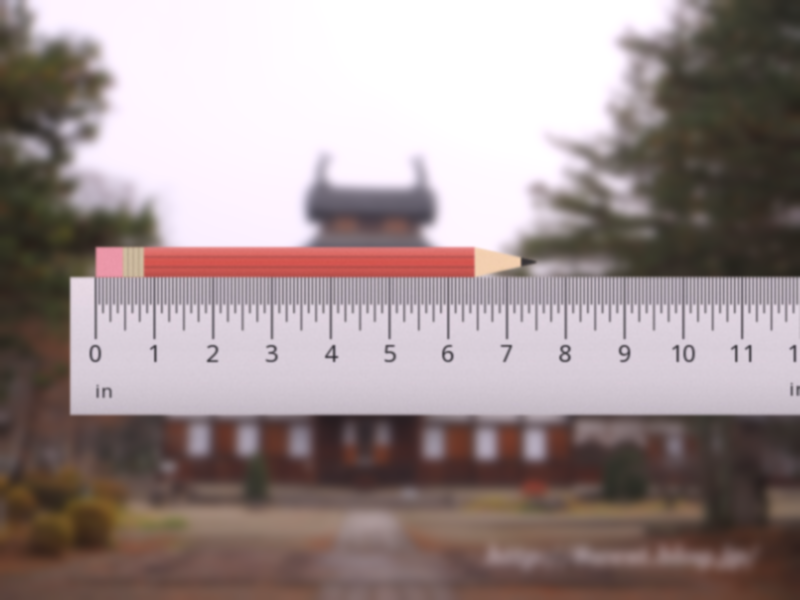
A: 7.5 (in)
